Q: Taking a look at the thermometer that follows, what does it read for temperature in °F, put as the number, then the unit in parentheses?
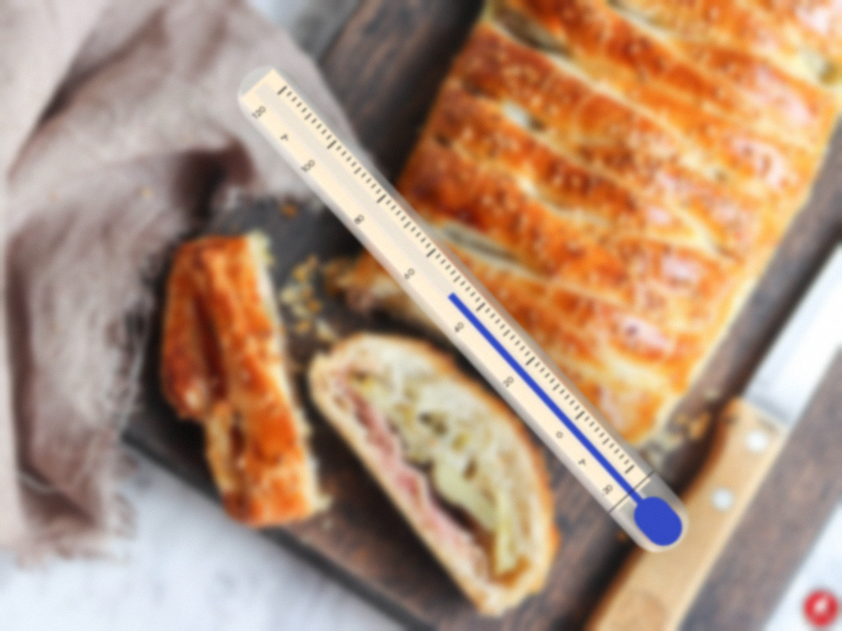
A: 48 (°F)
